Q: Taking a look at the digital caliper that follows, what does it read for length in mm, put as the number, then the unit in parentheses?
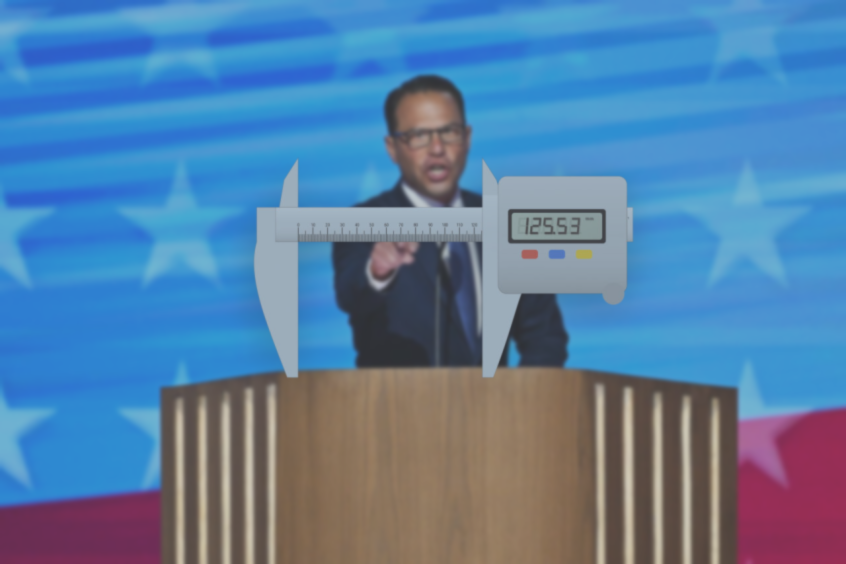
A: 125.53 (mm)
